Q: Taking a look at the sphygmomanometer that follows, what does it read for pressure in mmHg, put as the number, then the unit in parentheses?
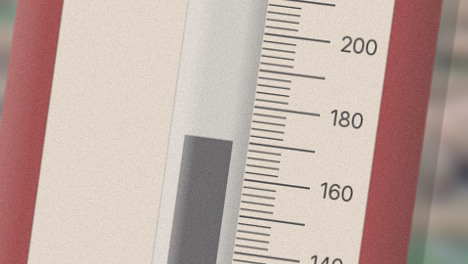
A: 170 (mmHg)
